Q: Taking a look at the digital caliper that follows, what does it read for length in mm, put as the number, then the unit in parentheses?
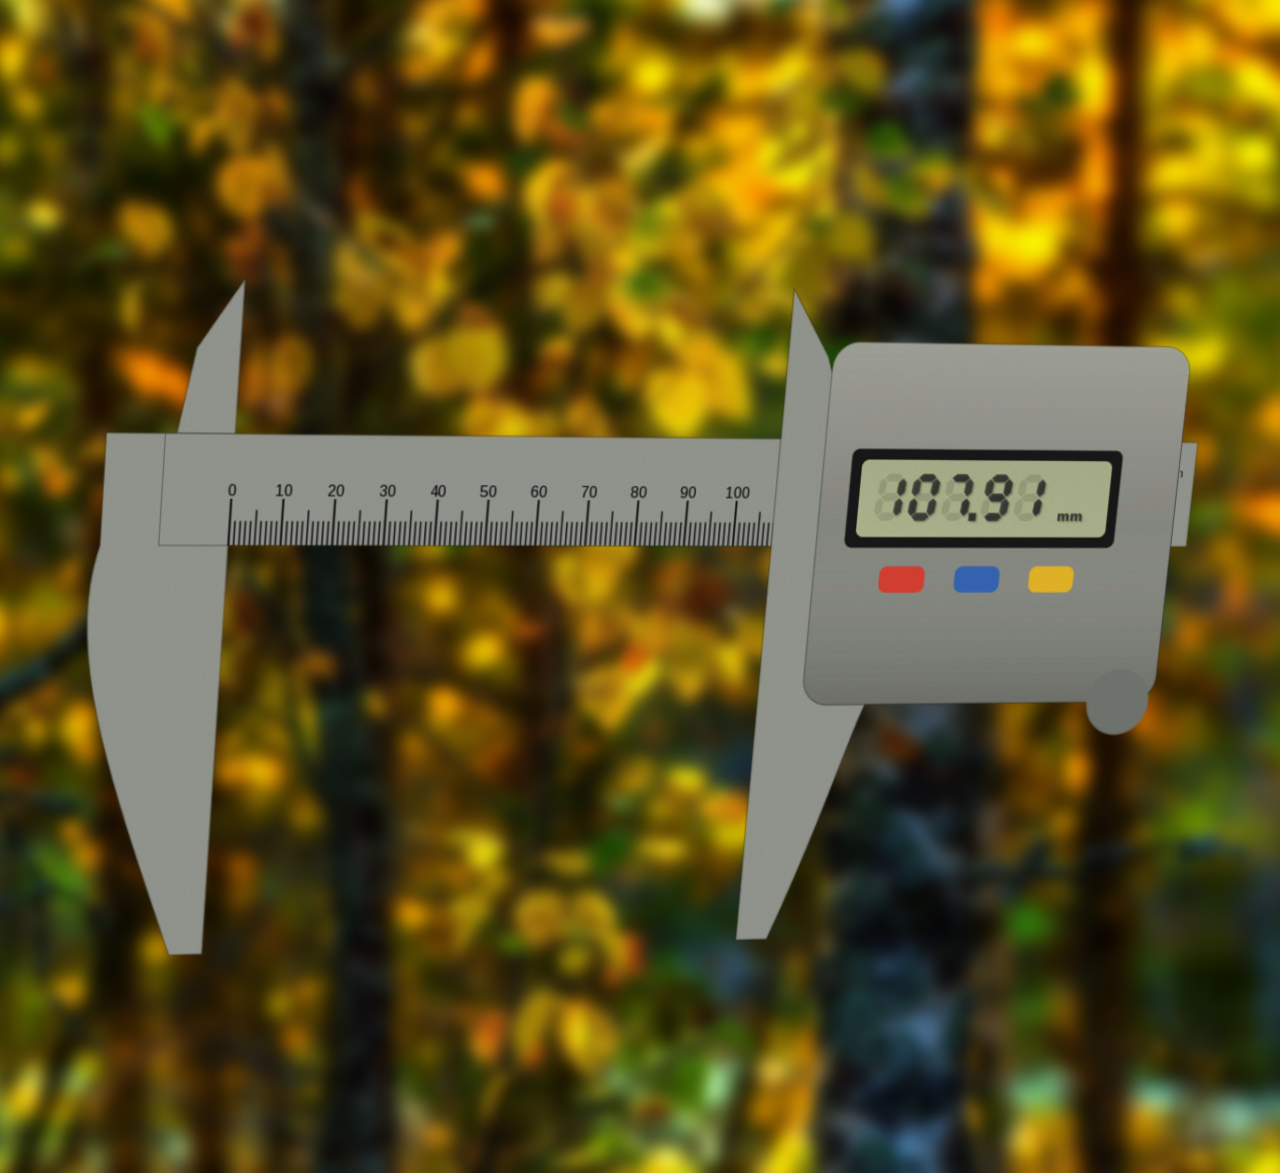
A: 107.91 (mm)
